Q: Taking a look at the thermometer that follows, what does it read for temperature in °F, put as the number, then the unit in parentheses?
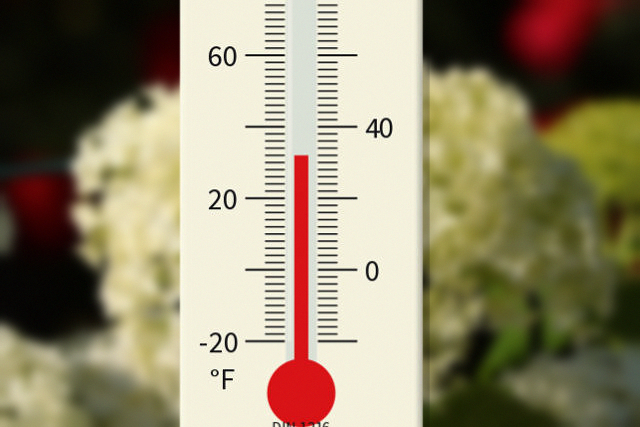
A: 32 (°F)
